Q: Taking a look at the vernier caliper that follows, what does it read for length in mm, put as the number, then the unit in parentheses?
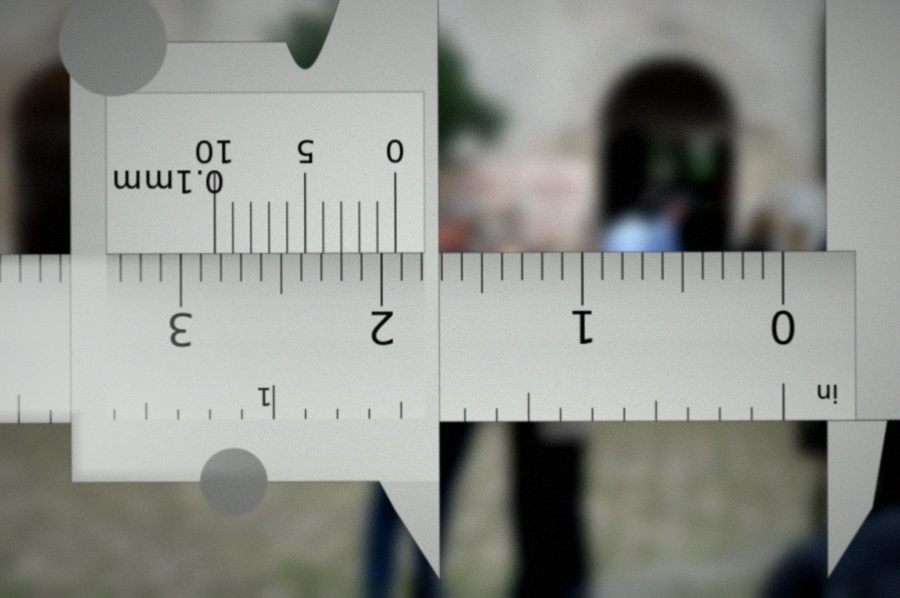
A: 19.3 (mm)
